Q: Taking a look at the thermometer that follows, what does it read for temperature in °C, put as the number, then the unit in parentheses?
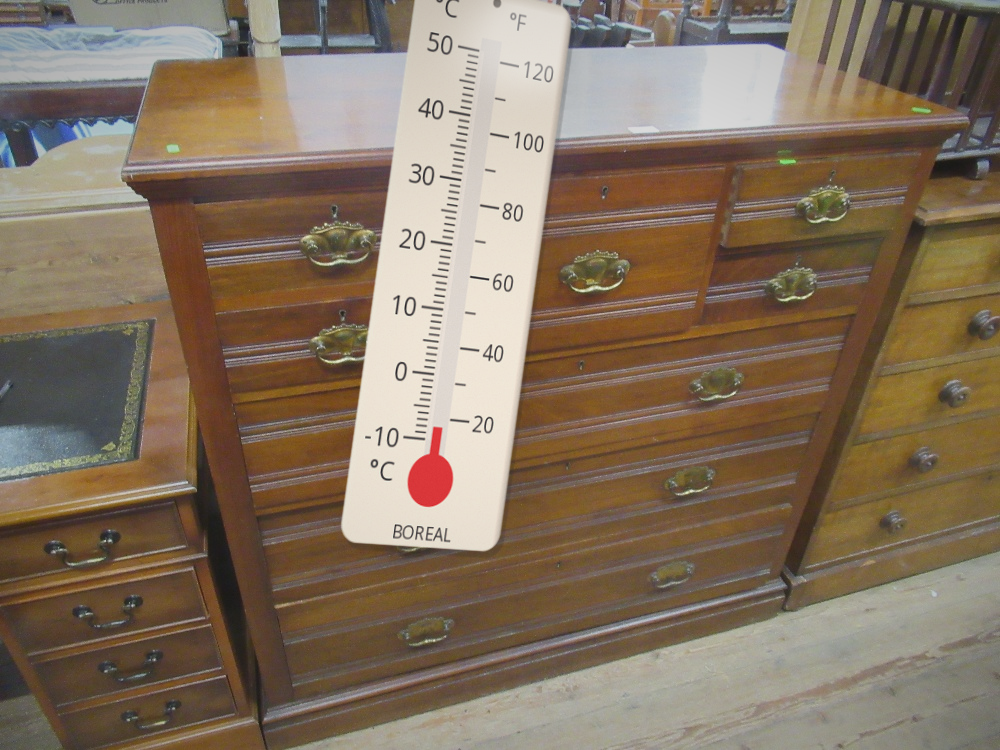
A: -8 (°C)
